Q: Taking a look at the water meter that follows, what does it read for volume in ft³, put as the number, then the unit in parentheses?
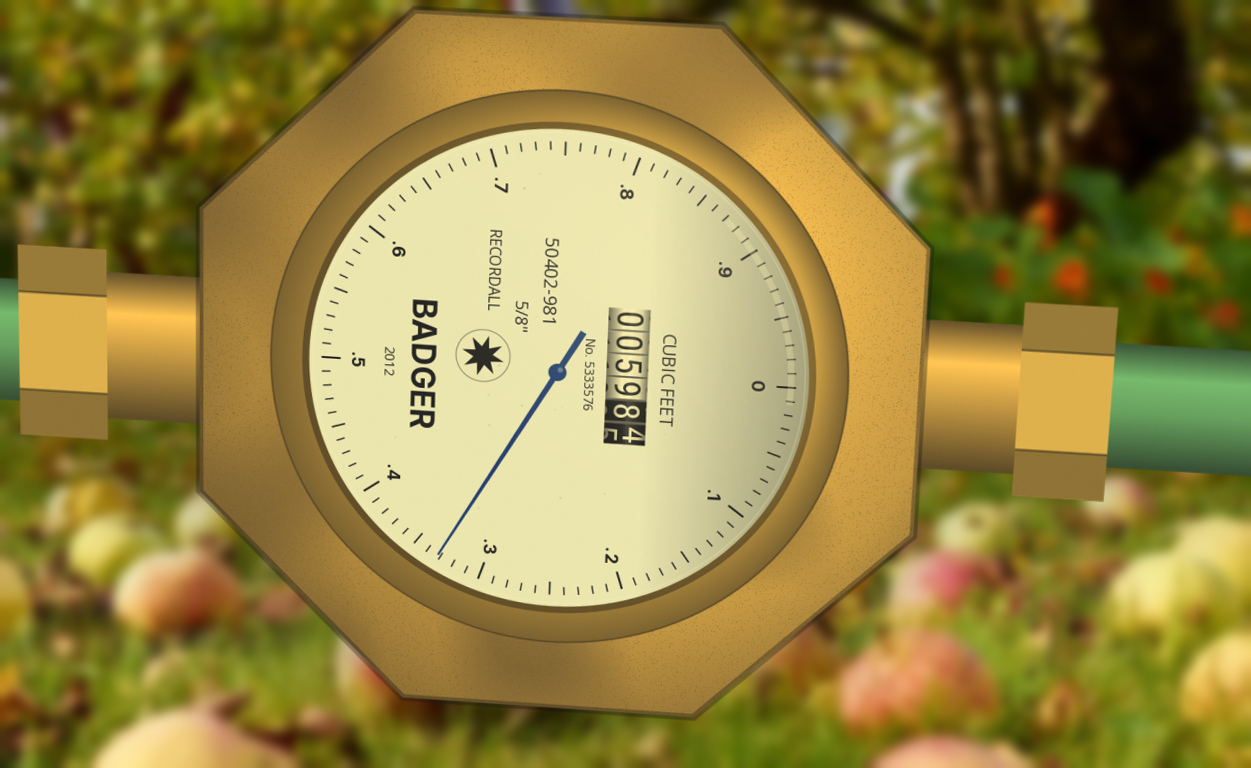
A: 5984.33 (ft³)
